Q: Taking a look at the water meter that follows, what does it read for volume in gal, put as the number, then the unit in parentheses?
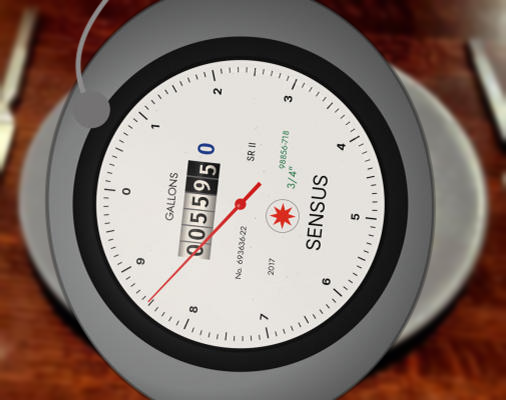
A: 55948.5 (gal)
